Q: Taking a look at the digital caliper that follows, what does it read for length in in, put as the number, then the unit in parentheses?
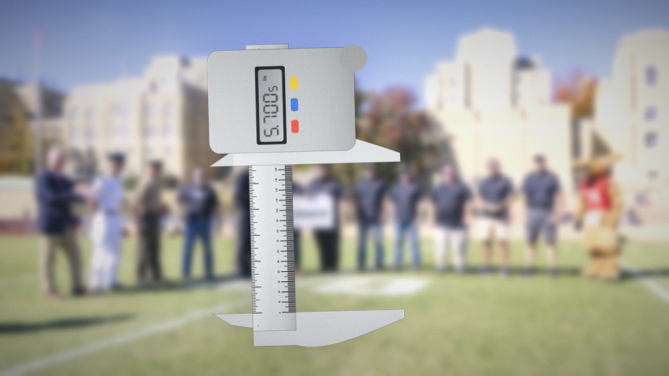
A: 5.7005 (in)
